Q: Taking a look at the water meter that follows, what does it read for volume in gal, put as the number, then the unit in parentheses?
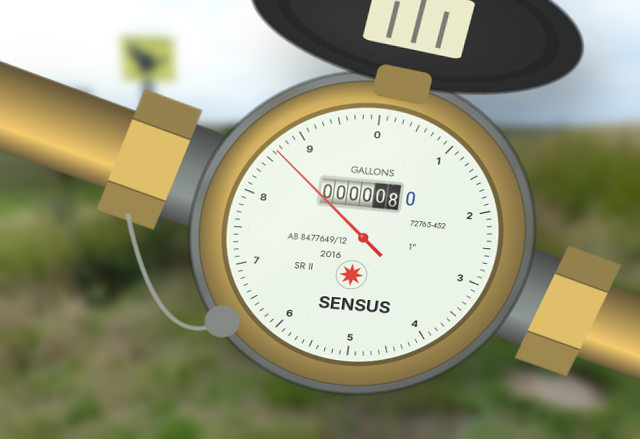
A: 78.6 (gal)
